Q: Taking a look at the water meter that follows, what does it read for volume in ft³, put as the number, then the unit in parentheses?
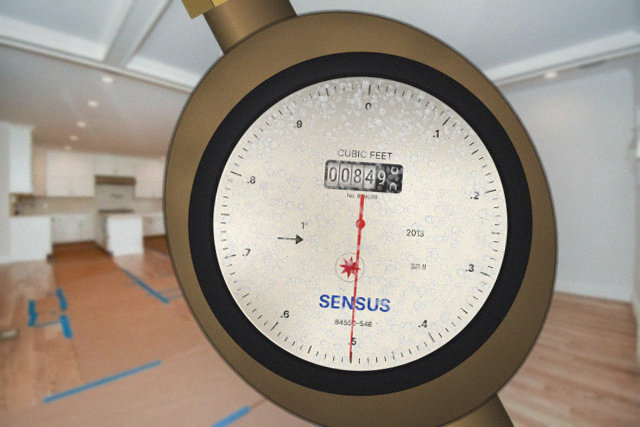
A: 8498.50 (ft³)
